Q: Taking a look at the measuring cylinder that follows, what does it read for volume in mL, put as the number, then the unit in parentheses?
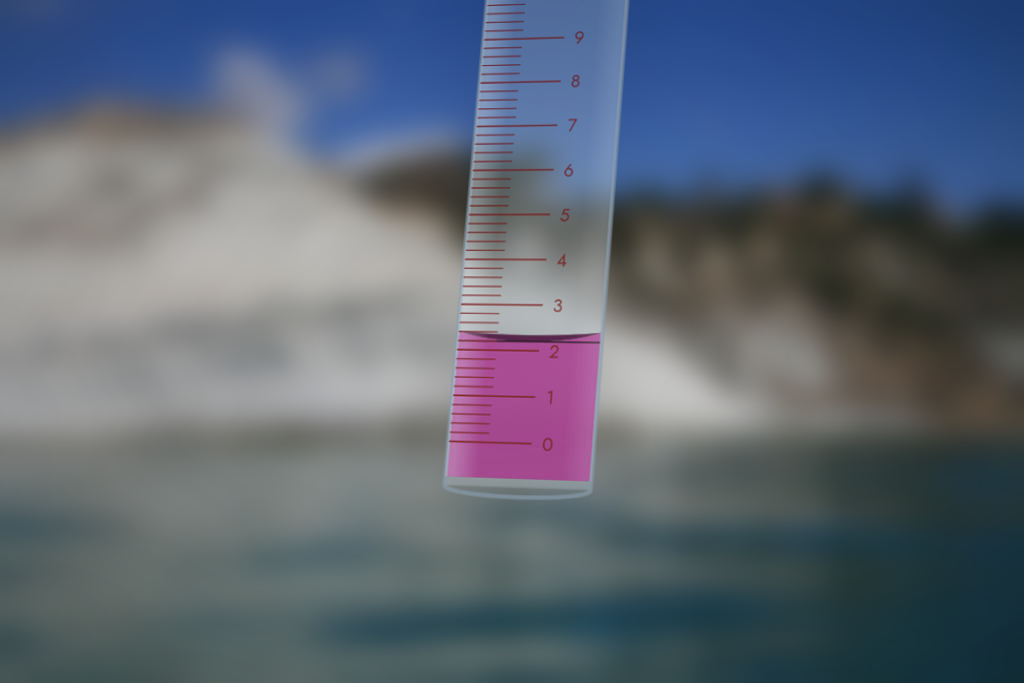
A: 2.2 (mL)
